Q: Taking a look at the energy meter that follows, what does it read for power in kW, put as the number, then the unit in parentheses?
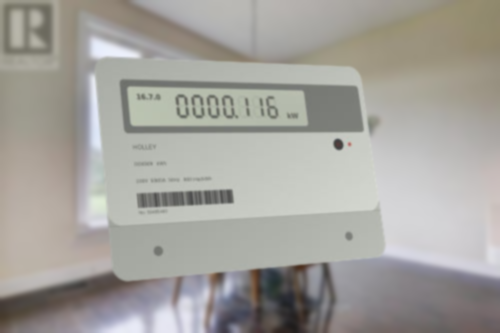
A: 0.116 (kW)
